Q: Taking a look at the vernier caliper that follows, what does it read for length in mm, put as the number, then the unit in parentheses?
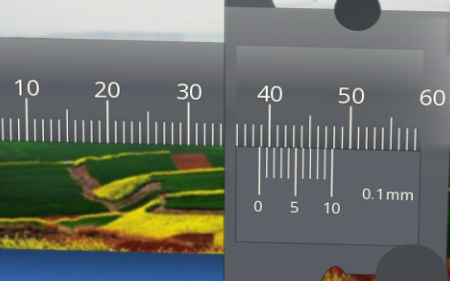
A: 38.8 (mm)
